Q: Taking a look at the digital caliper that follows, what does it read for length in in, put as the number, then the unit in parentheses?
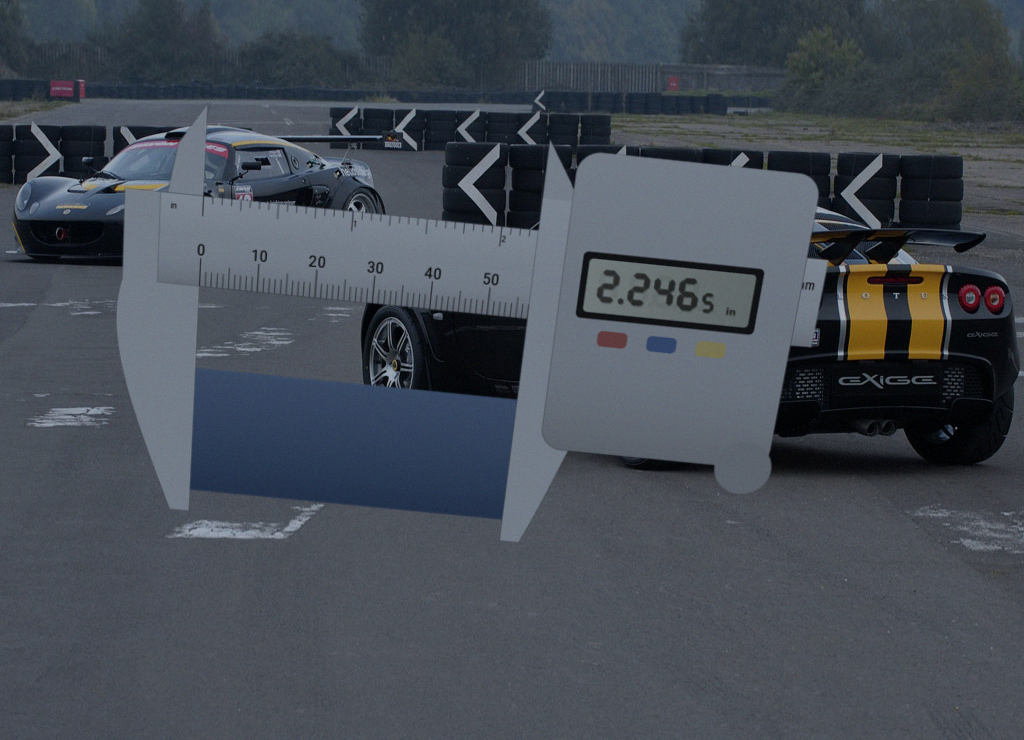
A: 2.2465 (in)
